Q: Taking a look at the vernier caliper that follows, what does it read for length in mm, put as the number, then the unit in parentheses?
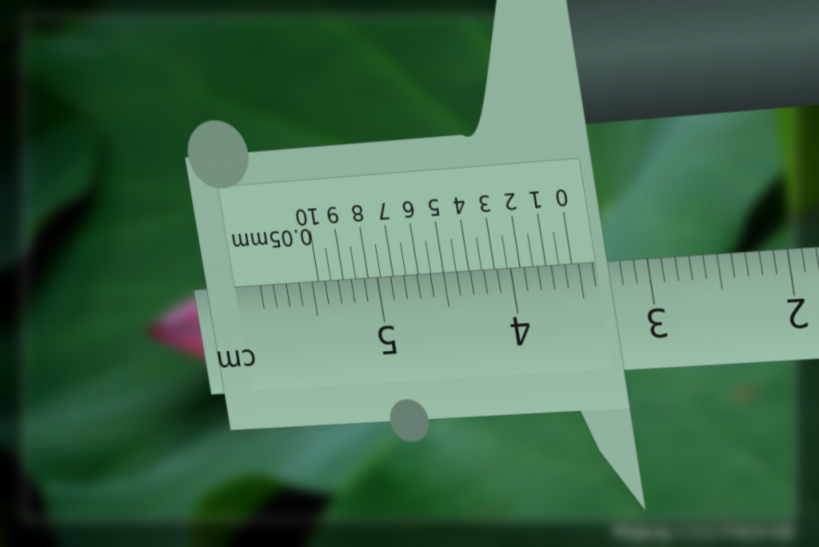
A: 35.5 (mm)
